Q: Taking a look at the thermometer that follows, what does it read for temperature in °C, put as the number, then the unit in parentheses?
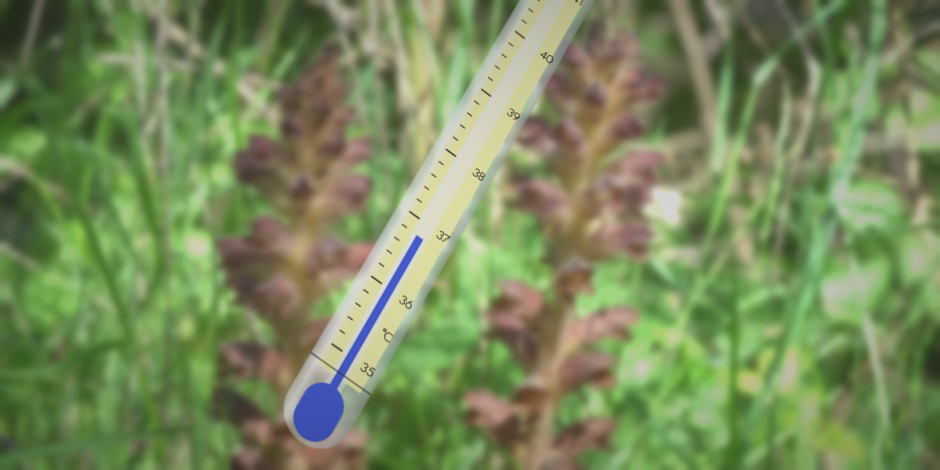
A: 36.8 (°C)
